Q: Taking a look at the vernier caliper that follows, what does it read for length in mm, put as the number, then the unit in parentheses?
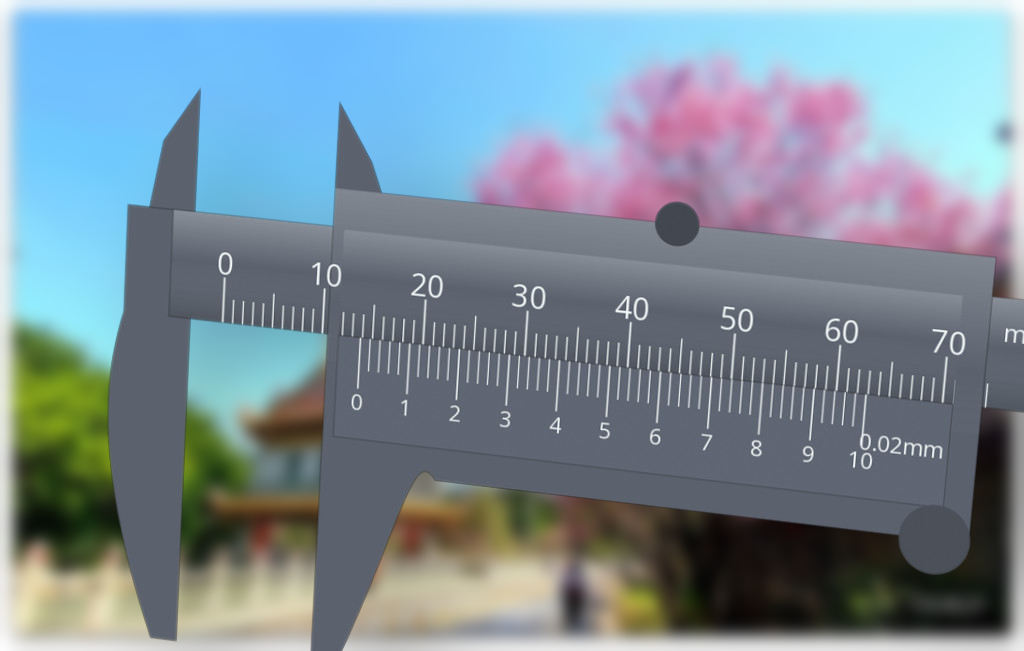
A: 13.8 (mm)
